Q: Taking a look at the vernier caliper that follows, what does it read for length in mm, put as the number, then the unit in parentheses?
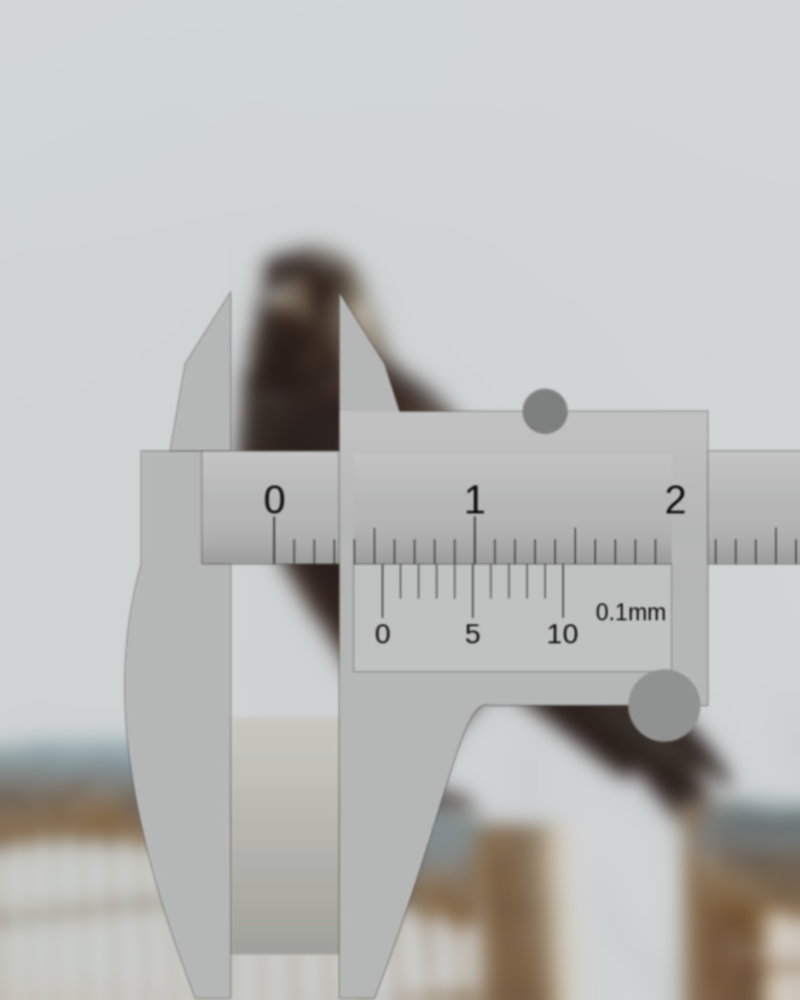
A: 5.4 (mm)
